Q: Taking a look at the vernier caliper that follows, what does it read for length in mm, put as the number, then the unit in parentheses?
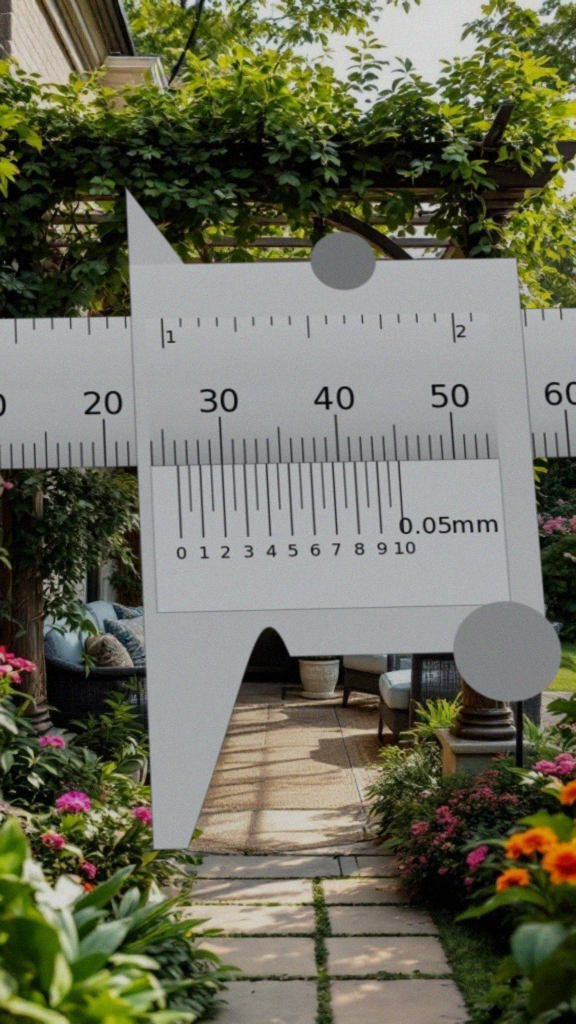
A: 26.2 (mm)
